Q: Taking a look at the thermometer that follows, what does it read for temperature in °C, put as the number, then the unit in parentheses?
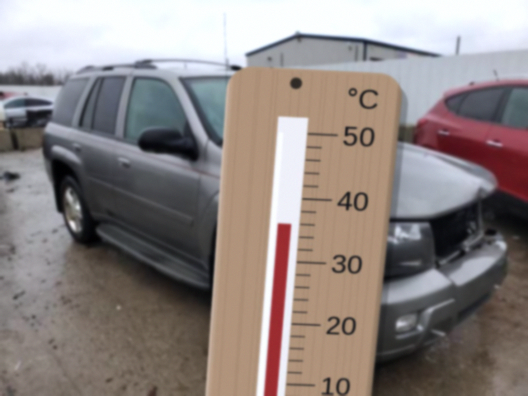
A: 36 (°C)
